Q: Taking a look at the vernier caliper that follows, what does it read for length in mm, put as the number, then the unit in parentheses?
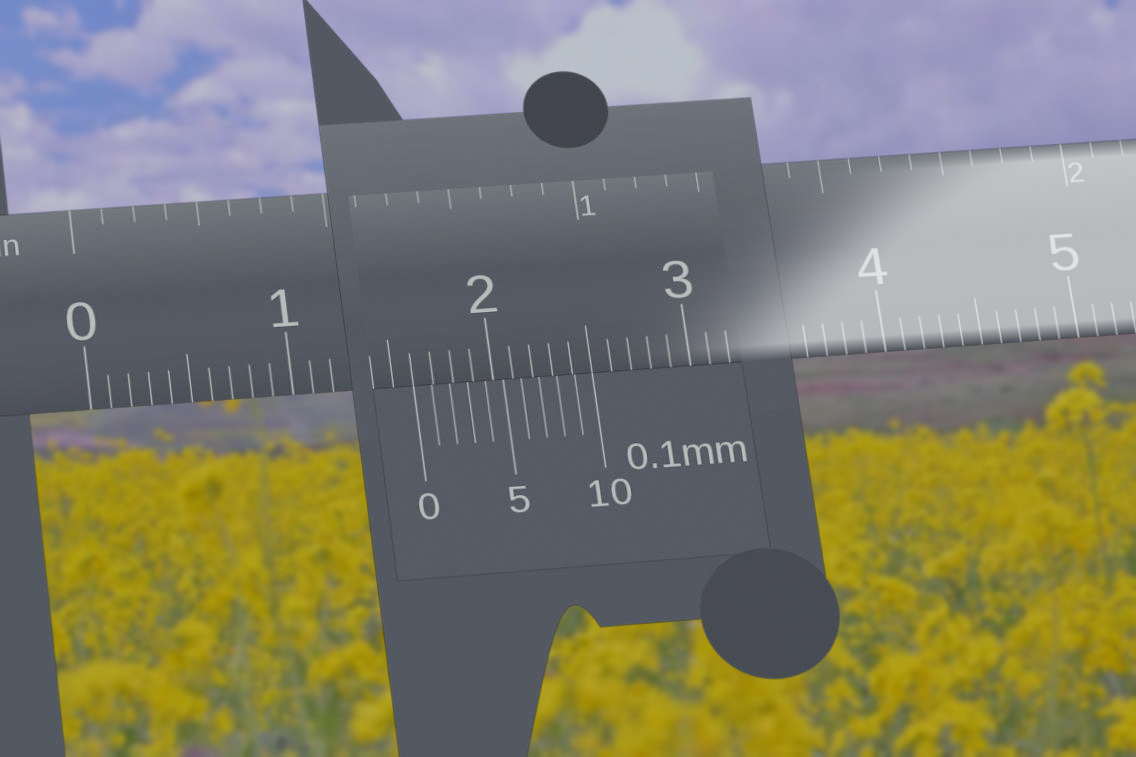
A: 16.0 (mm)
